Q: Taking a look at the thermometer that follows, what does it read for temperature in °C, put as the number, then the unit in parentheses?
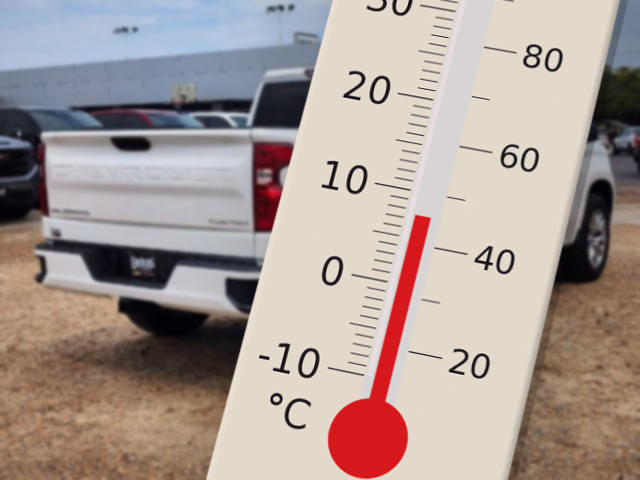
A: 7.5 (°C)
